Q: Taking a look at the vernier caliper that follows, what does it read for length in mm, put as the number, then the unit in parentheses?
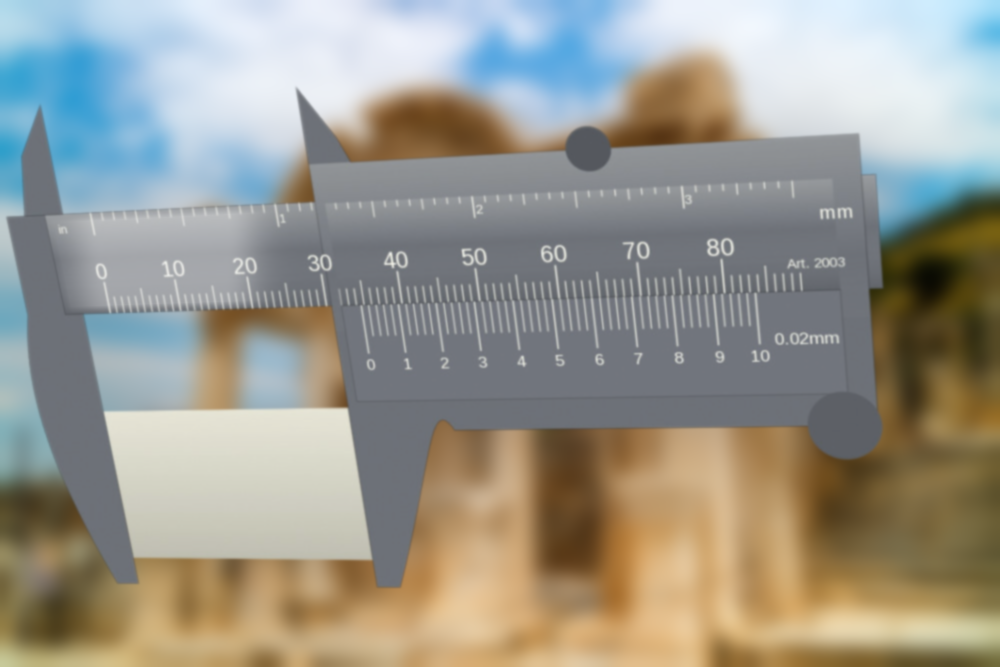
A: 34.6 (mm)
